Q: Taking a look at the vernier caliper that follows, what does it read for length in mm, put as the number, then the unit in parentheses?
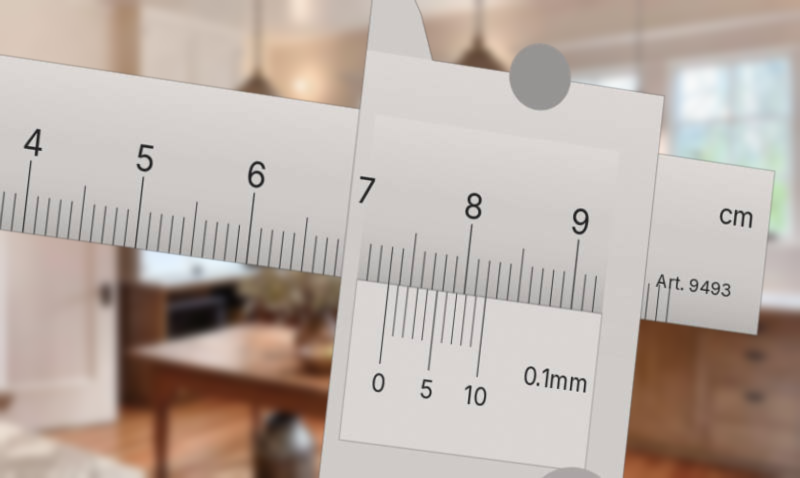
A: 73.0 (mm)
